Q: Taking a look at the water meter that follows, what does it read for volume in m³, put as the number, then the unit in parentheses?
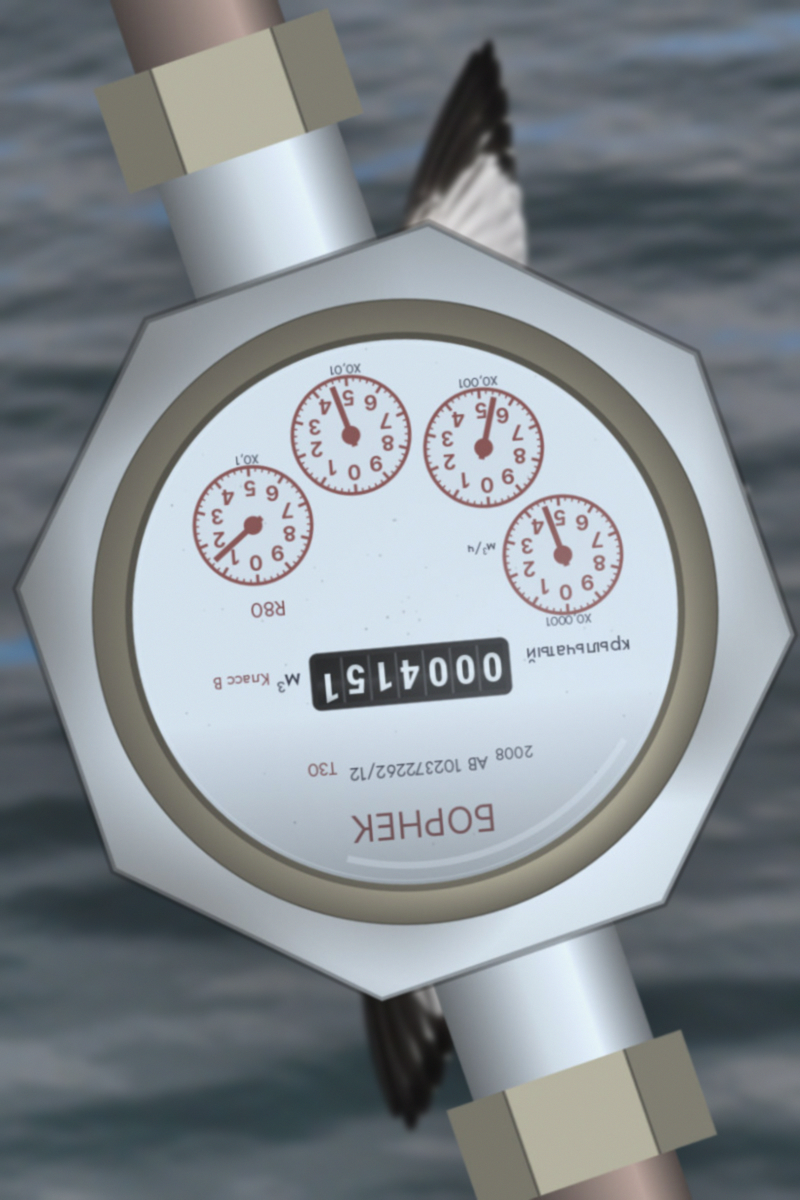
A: 4151.1454 (m³)
